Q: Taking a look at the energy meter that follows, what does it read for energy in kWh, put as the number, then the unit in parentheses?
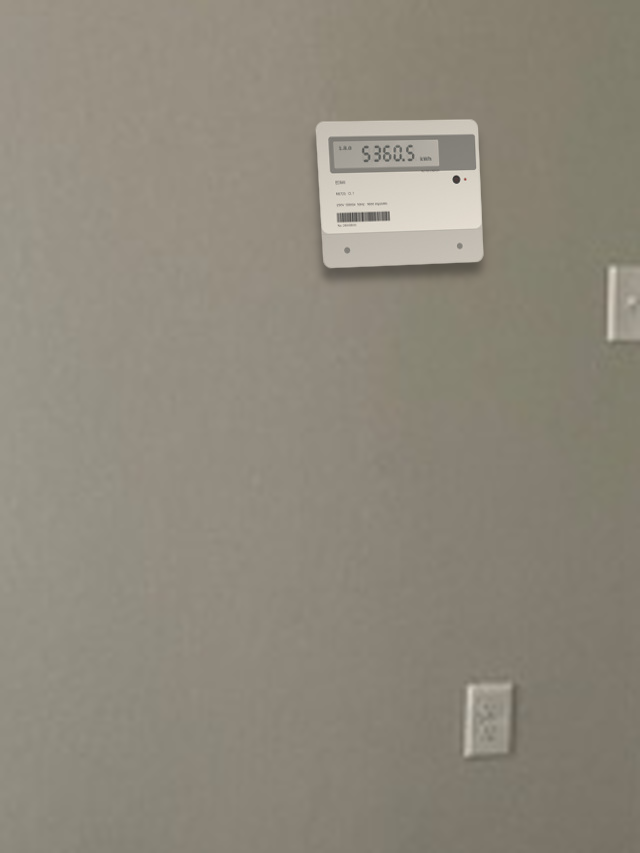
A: 5360.5 (kWh)
